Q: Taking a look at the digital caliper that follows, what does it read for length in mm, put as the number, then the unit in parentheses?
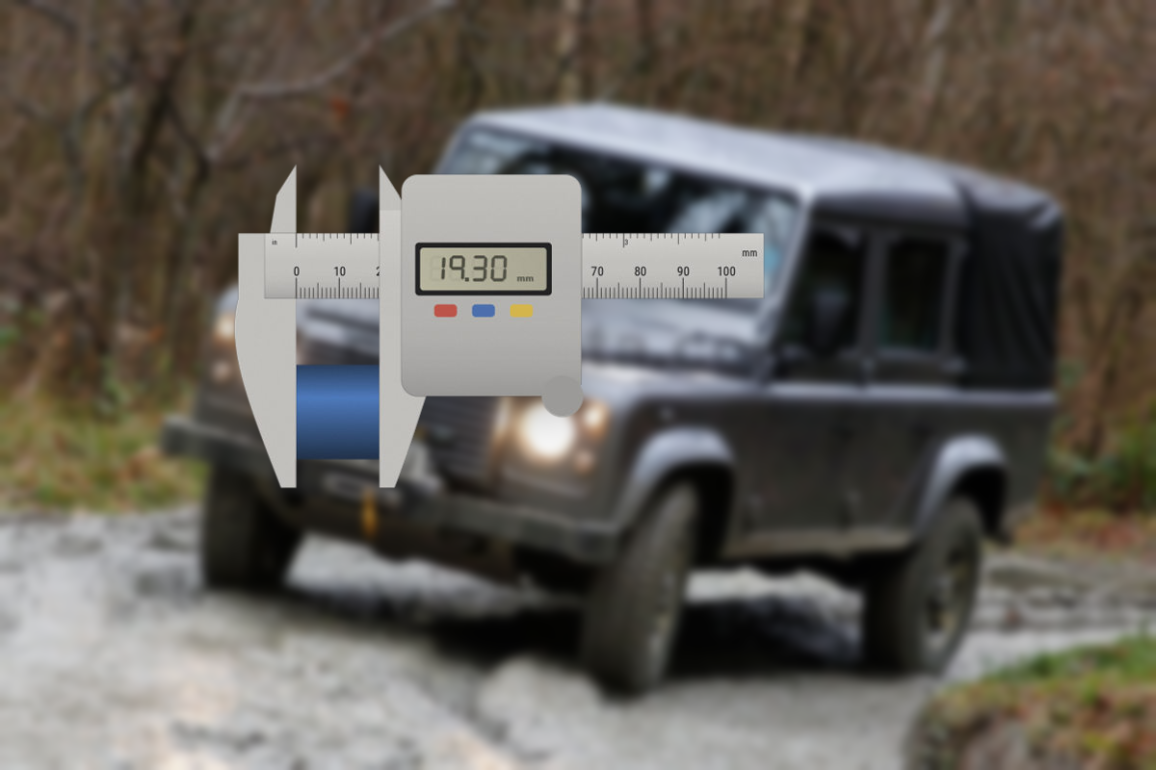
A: 19.30 (mm)
